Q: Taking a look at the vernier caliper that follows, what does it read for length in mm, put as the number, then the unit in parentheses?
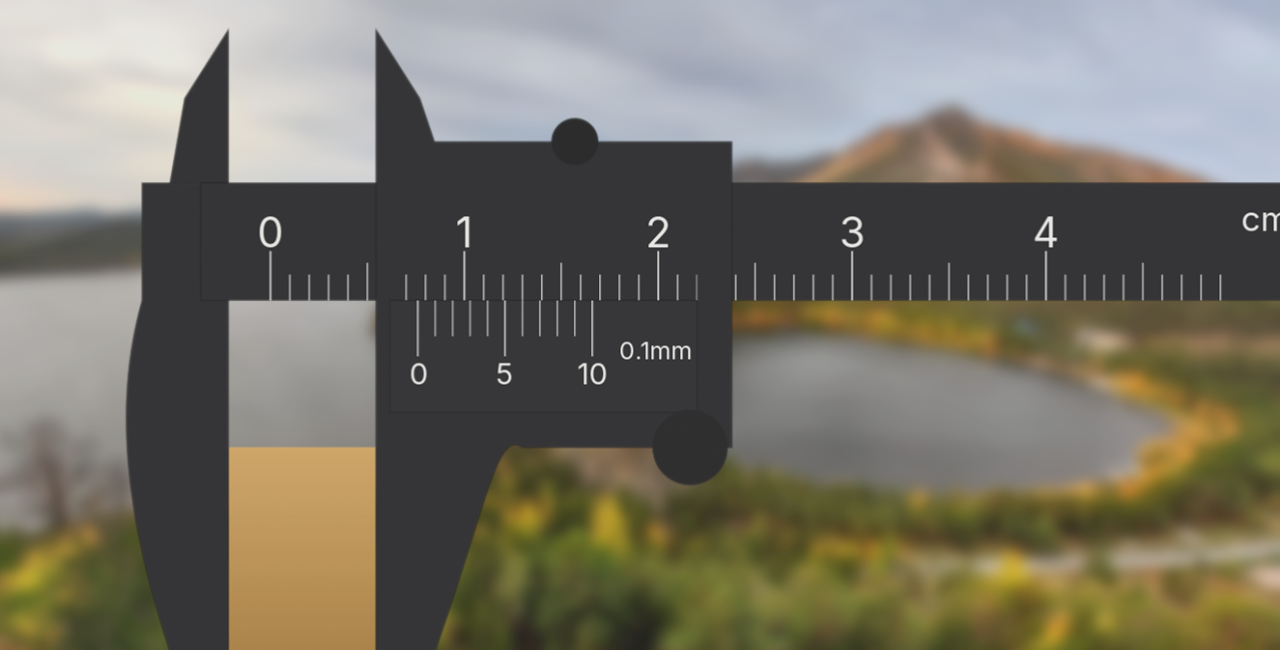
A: 7.6 (mm)
